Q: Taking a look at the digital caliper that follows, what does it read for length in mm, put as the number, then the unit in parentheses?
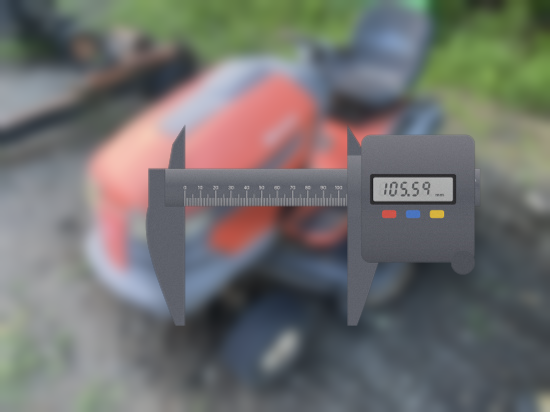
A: 105.59 (mm)
